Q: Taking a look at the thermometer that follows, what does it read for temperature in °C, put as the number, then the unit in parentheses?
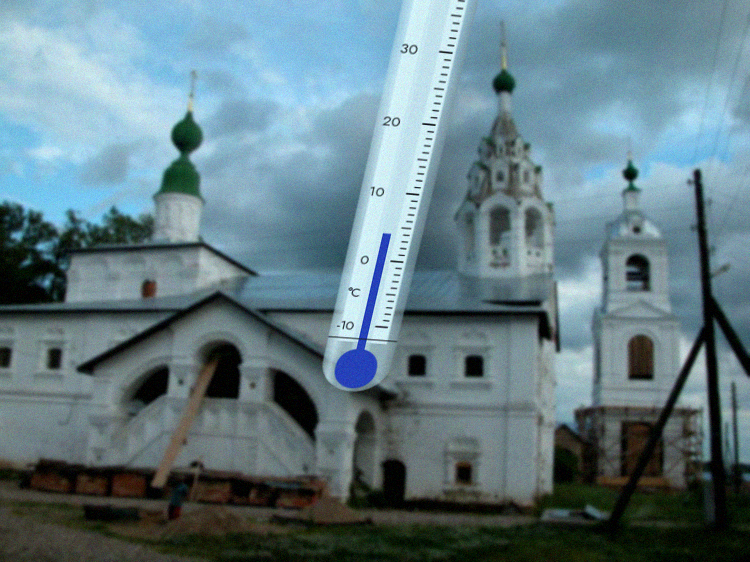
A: 4 (°C)
